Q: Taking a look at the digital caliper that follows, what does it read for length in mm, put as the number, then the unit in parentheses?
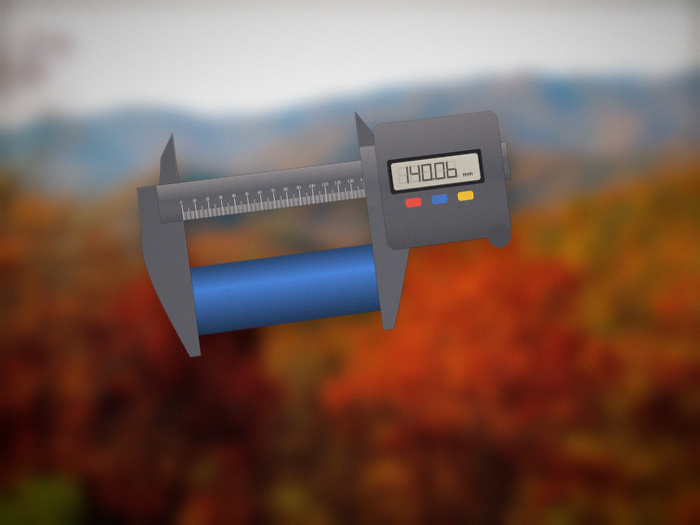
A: 140.06 (mm)
